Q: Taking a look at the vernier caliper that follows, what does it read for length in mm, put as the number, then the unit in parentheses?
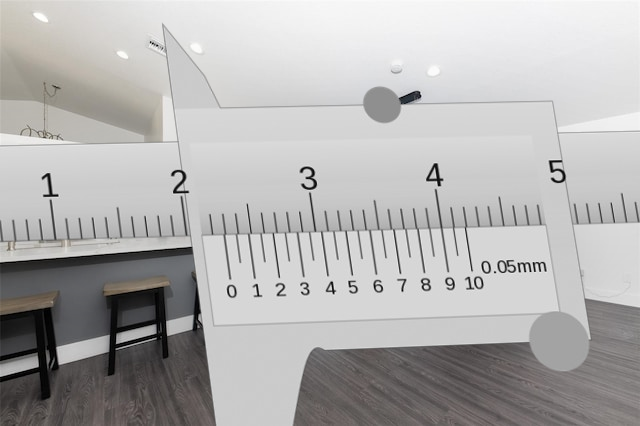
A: 22.9 (mm)
